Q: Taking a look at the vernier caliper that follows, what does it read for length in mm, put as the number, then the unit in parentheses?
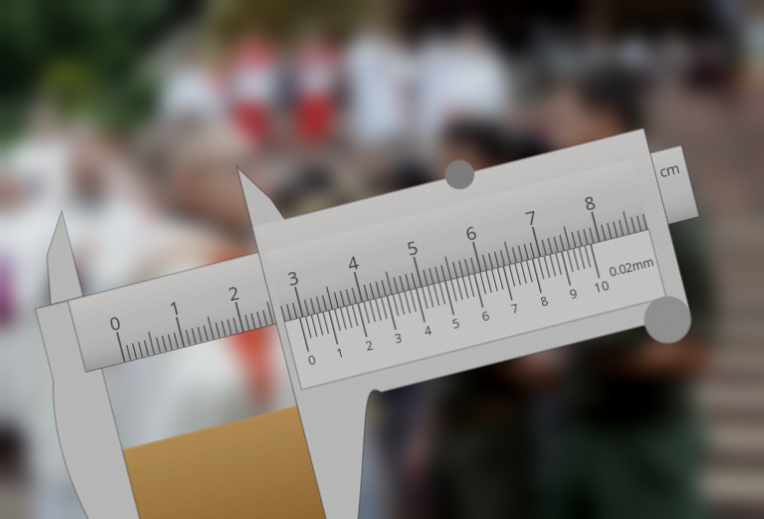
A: 29.5 (mm)
